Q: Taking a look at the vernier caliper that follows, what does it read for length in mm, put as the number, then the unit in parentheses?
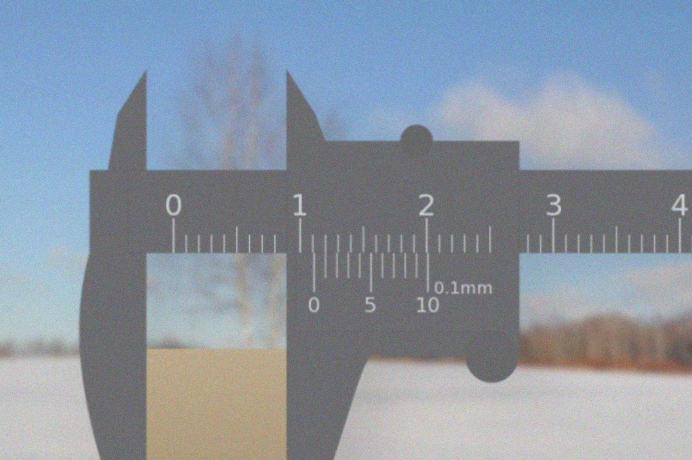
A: 11.1 (mm)
